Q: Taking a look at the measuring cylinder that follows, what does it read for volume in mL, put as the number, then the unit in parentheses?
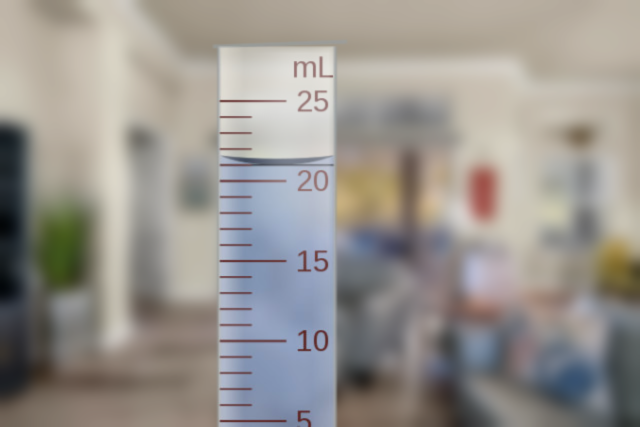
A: 21 (mL)
